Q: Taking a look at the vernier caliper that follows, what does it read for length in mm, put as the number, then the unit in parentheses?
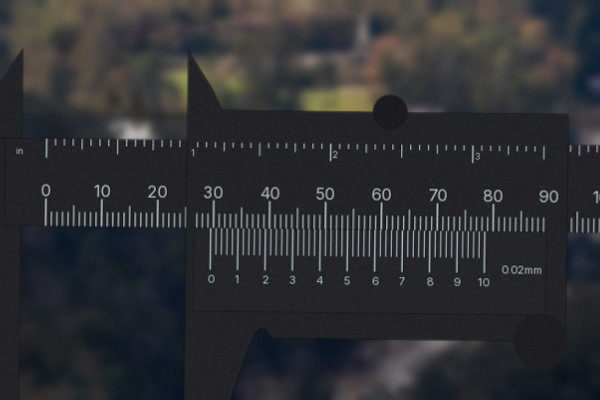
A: 29.5 (mm)
